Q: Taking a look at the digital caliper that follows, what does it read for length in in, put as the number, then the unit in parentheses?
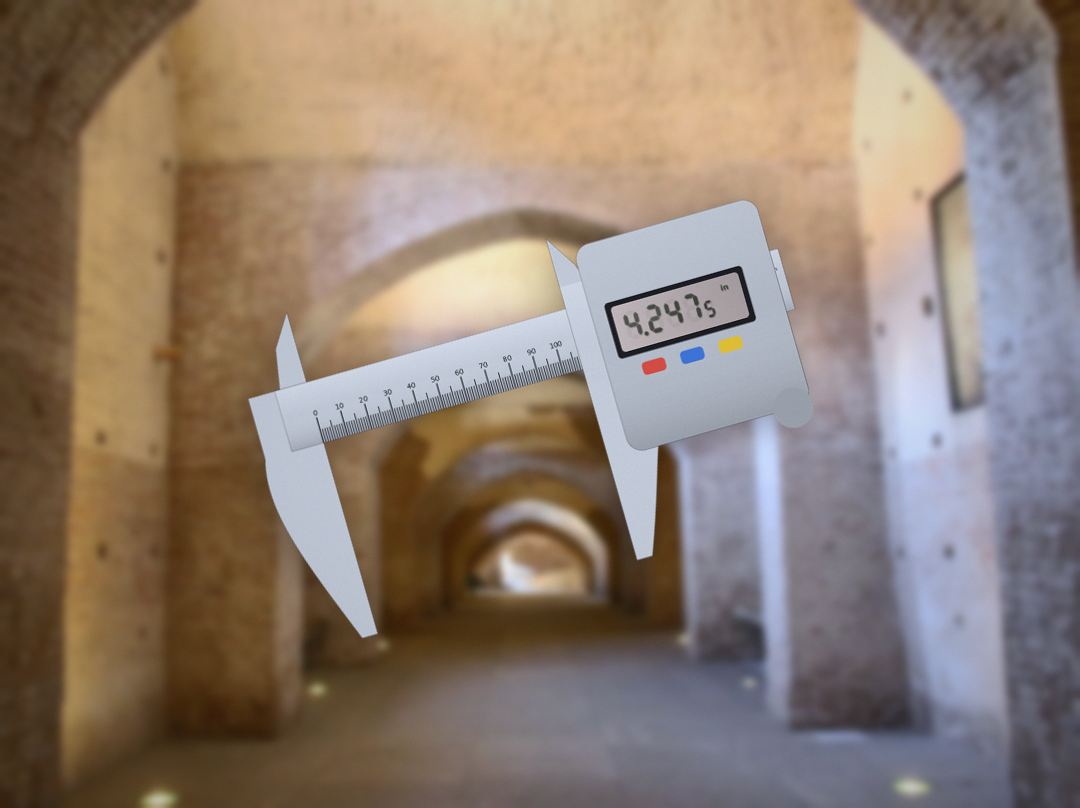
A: 4.2475 (in)
